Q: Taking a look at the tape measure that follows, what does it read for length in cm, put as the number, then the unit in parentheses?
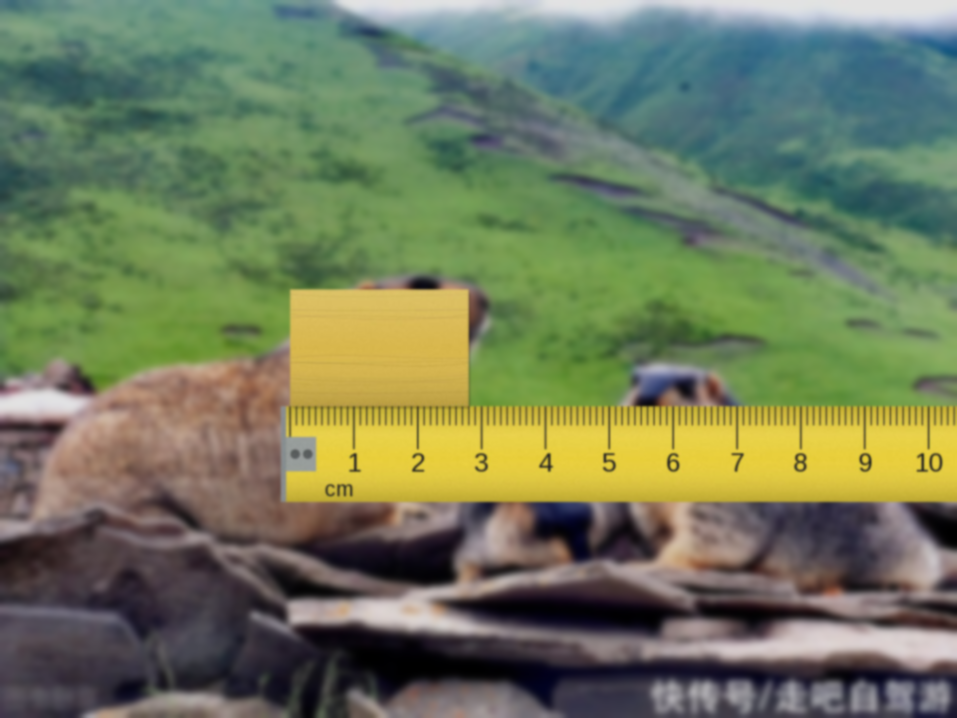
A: 2.8 (cm)
